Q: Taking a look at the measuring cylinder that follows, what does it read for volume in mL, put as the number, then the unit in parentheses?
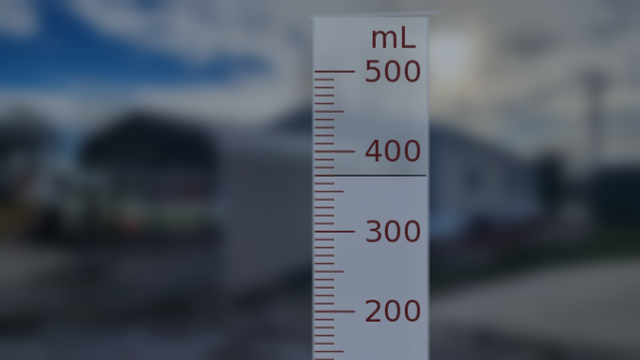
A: 370 (mL)
